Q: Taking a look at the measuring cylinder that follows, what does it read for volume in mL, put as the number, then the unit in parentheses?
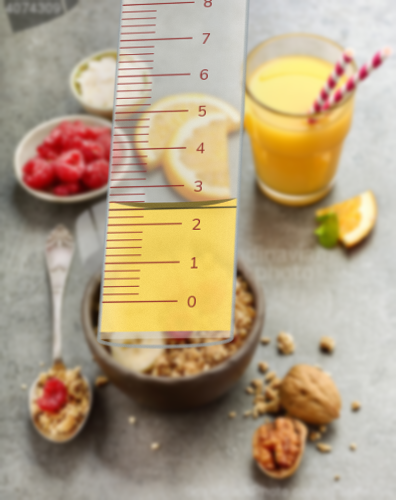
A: 2.4 (mL)
